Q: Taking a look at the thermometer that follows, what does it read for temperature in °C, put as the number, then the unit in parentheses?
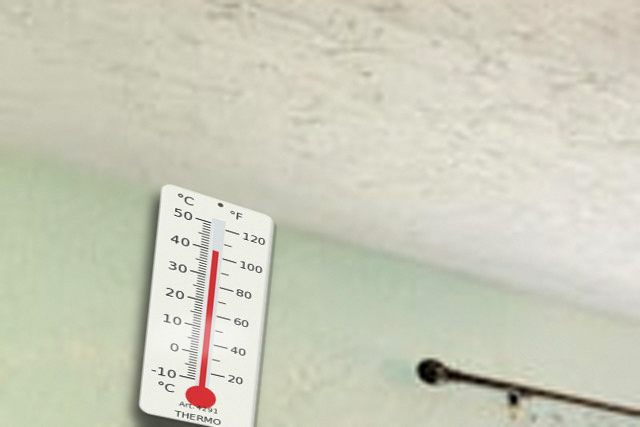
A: 40 (°C)
